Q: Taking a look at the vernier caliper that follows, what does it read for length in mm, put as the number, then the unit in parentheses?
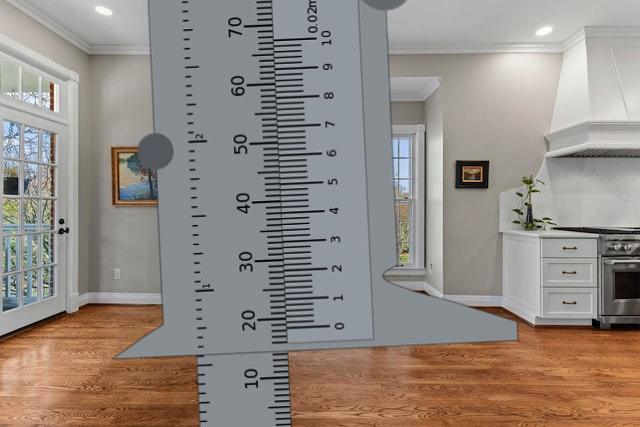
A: 18.4 (mm)
